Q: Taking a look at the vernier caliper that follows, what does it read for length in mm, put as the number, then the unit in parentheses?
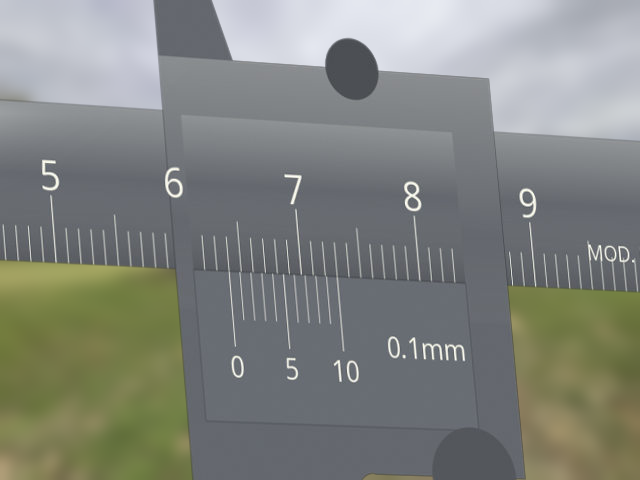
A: 64.0 (mm)
